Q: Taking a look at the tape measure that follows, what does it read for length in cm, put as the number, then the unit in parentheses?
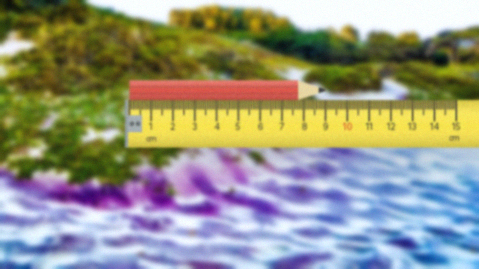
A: 9 (cm)
